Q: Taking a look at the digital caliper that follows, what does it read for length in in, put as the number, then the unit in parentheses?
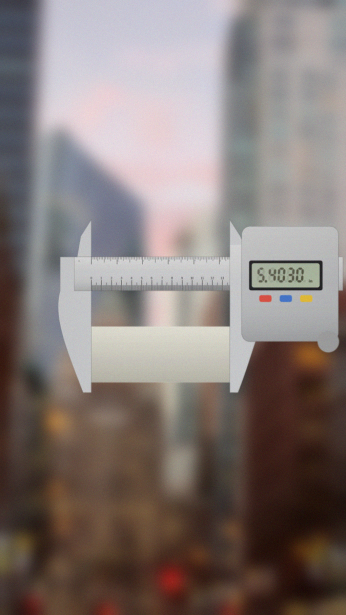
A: 5.4030 (in)
